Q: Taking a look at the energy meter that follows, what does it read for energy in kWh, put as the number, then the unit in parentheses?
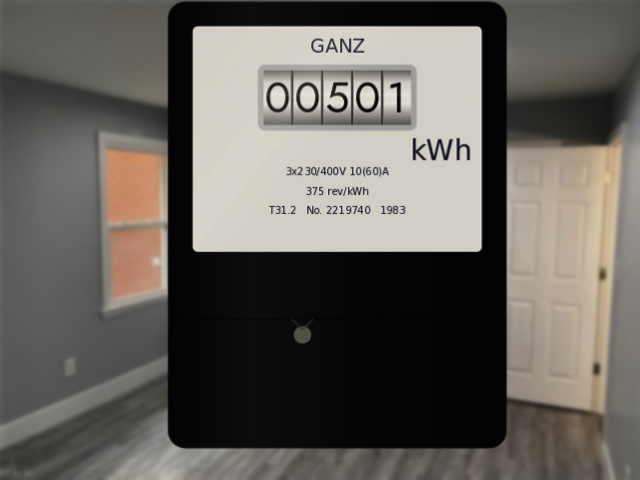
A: 501 (kWh)
